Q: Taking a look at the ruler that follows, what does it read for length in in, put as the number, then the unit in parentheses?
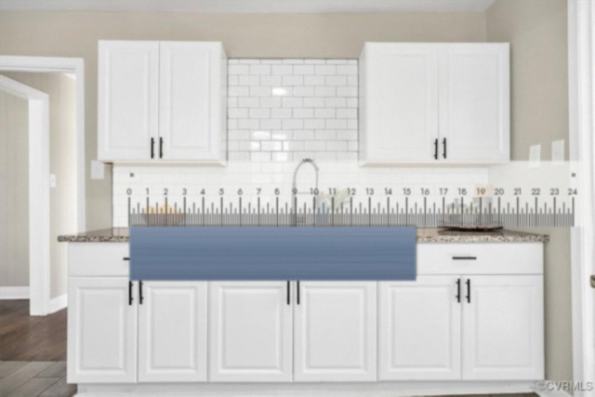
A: 15.5 (in)
